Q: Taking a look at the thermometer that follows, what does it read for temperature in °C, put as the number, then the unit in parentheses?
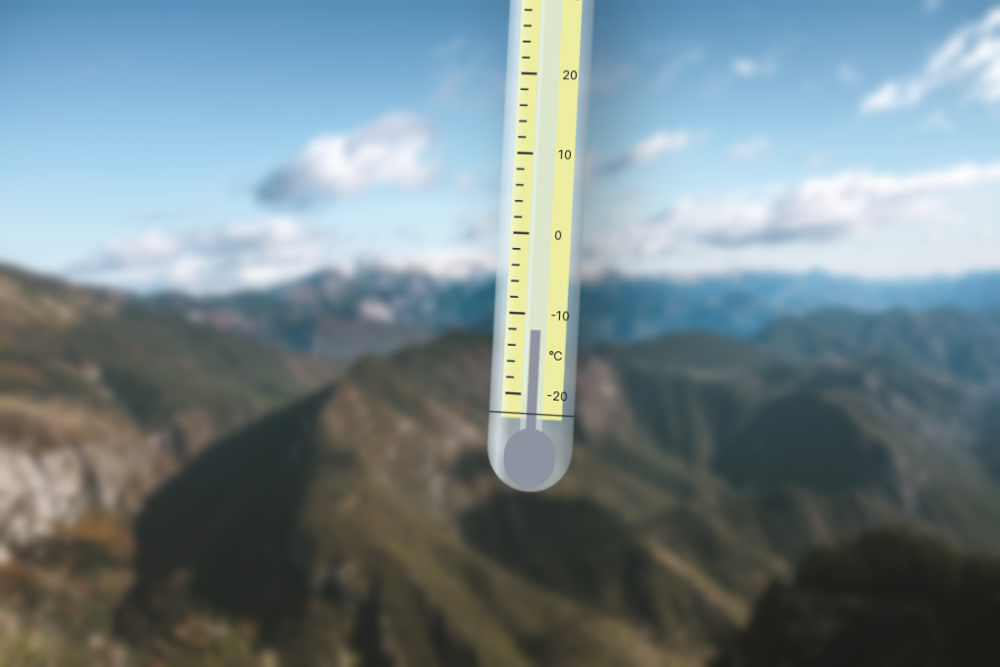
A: -12 (°C)
